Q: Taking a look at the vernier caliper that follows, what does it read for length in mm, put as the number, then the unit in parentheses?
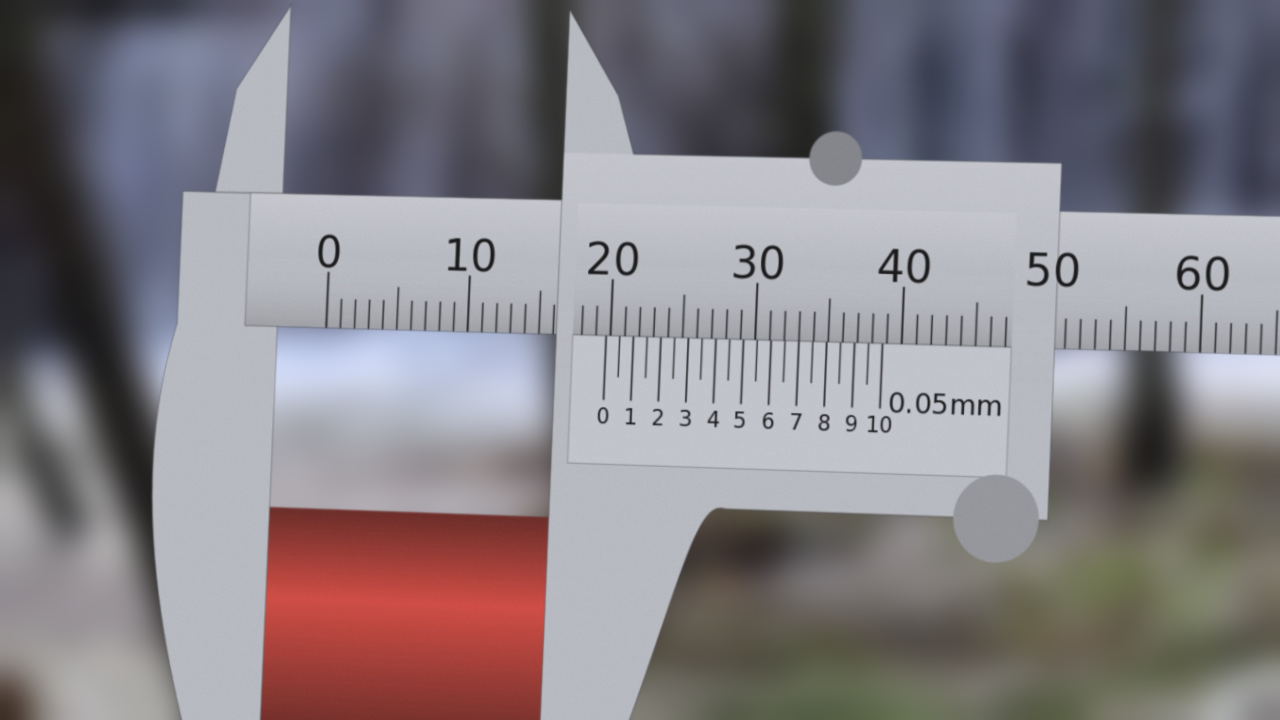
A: 19.7 (mm)
